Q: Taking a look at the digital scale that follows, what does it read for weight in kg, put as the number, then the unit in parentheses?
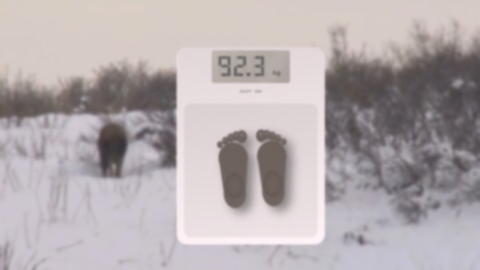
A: 92.3 (kg)
